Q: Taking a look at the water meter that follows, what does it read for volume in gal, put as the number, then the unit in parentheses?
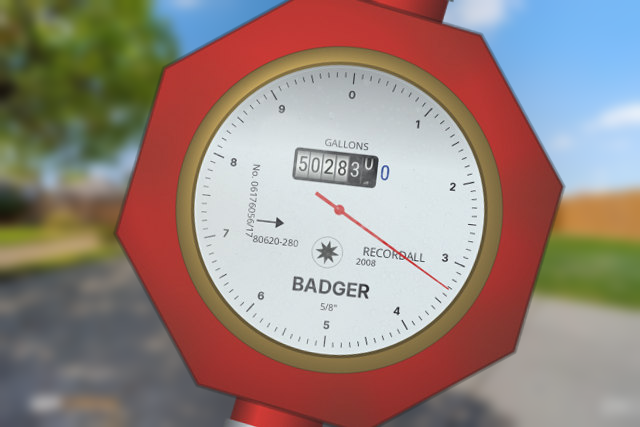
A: 5028303.3 (gal)
